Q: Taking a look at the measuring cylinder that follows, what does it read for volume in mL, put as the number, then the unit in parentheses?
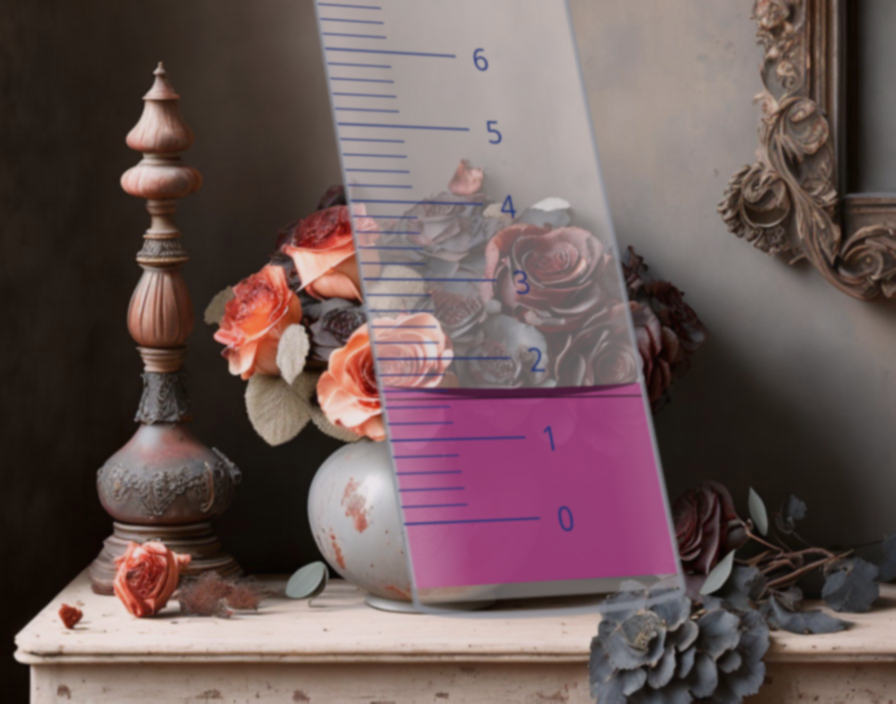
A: 1.5 (mL)
